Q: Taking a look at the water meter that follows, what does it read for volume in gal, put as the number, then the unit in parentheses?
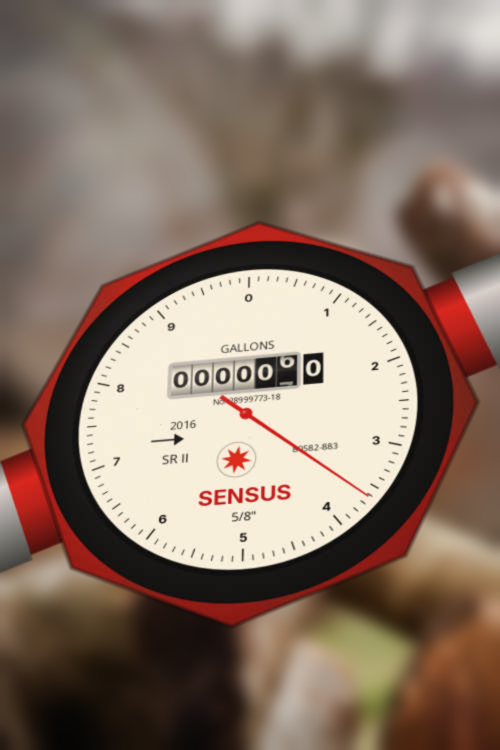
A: 63.6 (gal)
